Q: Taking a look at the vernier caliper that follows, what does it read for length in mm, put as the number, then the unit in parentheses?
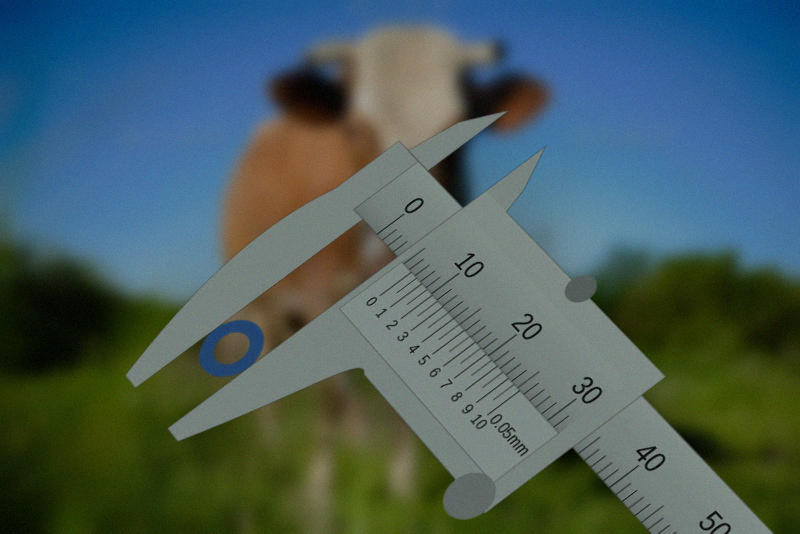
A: 6.4 (mm)
